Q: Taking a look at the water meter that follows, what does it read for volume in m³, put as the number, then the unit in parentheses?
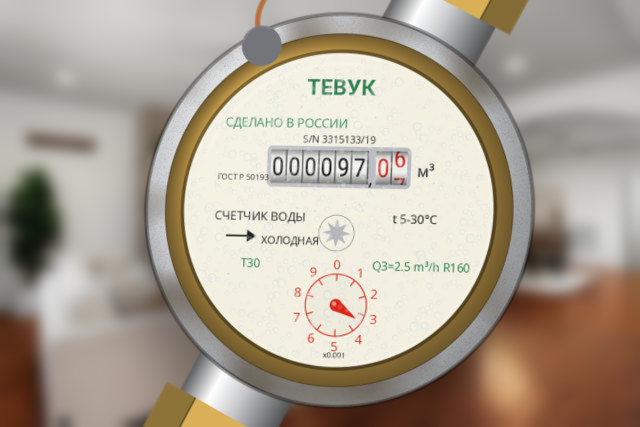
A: 97.063 (m³)
